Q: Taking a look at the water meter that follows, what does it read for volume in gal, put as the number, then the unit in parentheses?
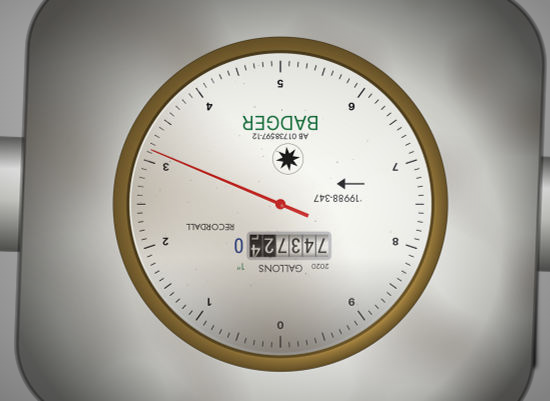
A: 7437243.1 (gal)
